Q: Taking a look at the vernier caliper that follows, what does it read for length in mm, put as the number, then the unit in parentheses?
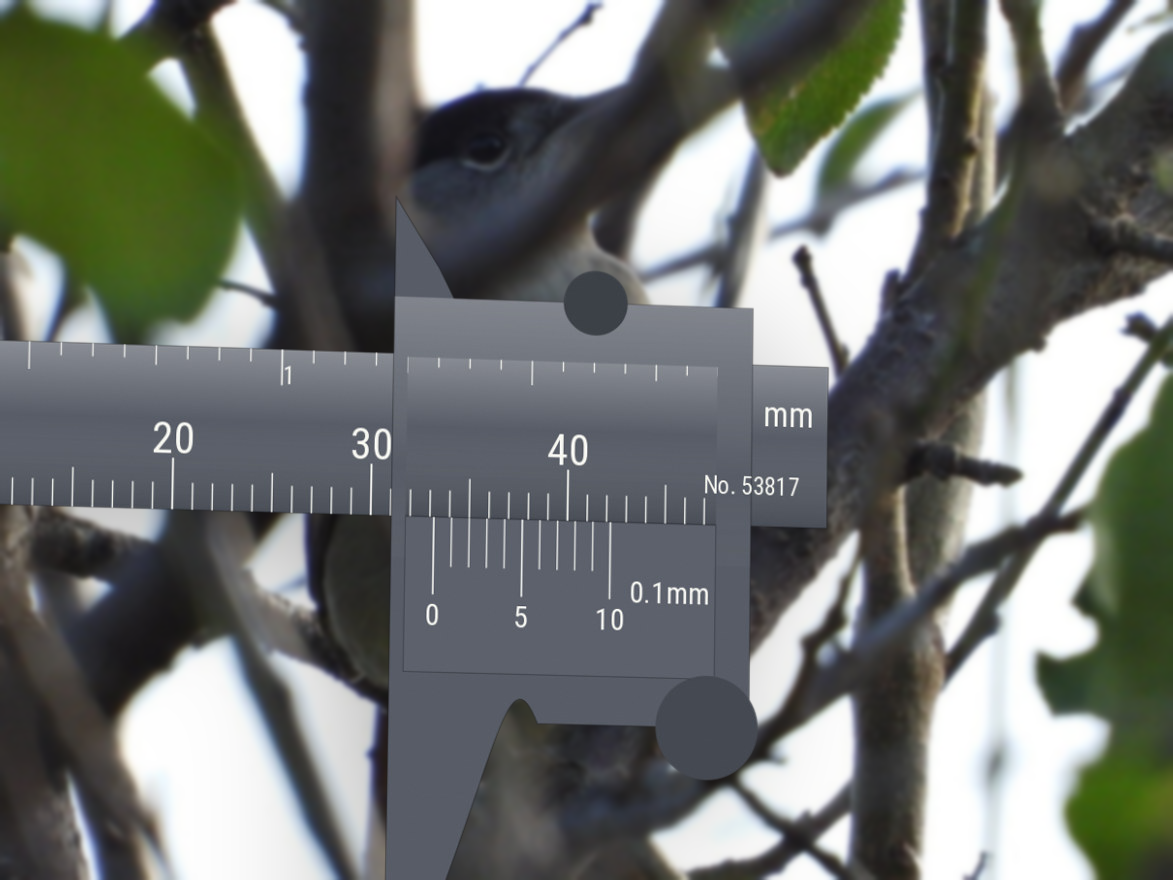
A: 33.2 (mm)
